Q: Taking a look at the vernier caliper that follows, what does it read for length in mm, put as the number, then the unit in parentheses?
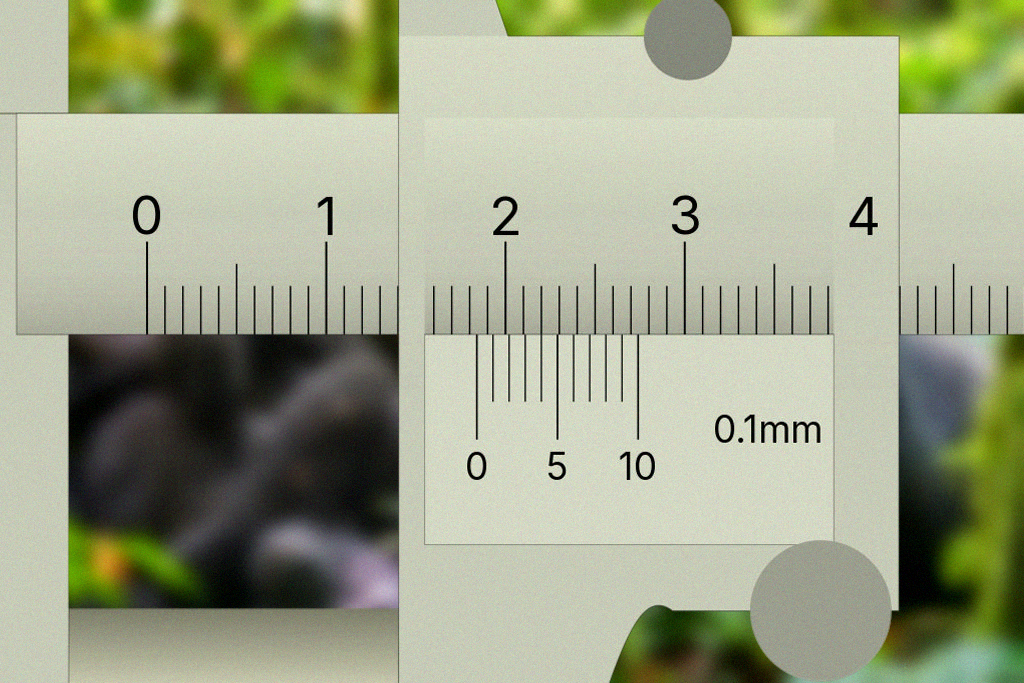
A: 18.4 (mm)
